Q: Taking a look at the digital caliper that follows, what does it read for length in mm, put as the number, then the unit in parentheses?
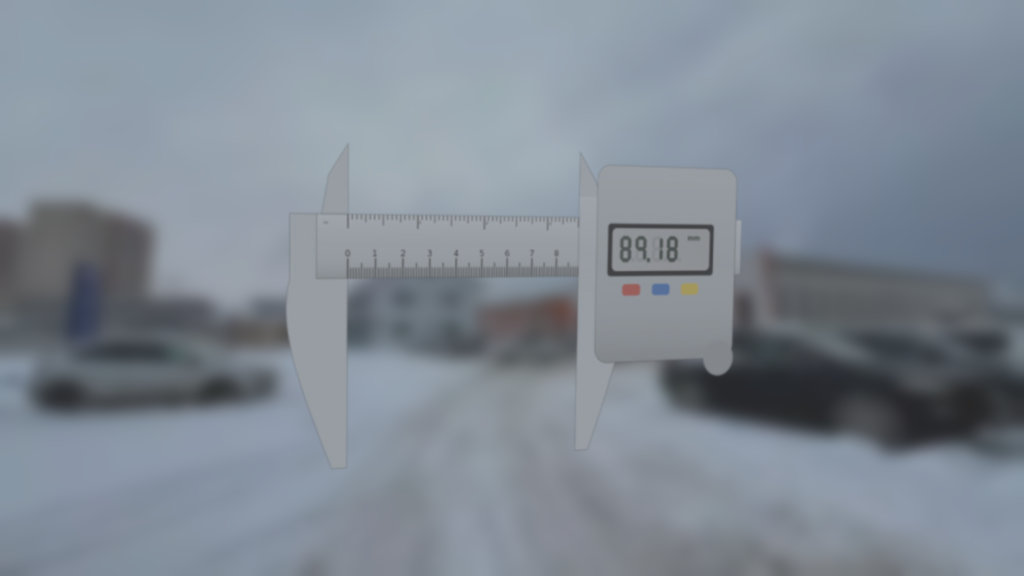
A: 89.18 (mm)
